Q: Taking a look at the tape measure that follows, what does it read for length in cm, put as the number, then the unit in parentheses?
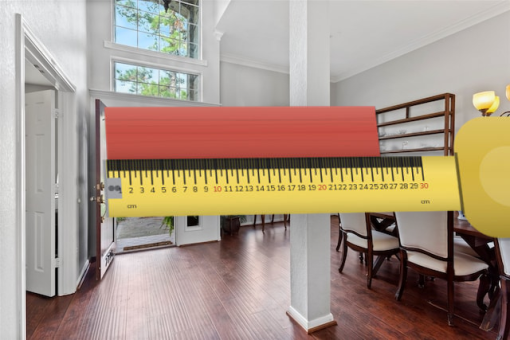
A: 26 (cm)
